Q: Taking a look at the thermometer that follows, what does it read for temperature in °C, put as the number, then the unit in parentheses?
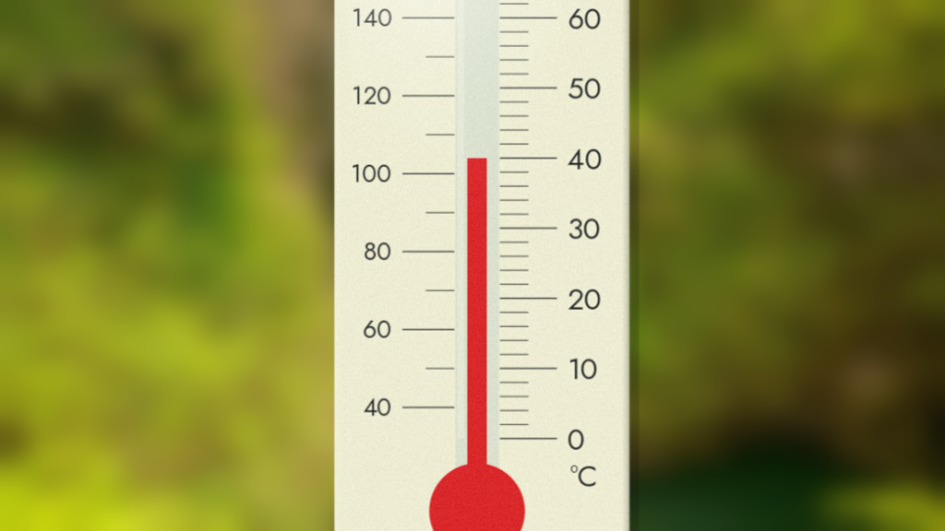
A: 40 (°C)
